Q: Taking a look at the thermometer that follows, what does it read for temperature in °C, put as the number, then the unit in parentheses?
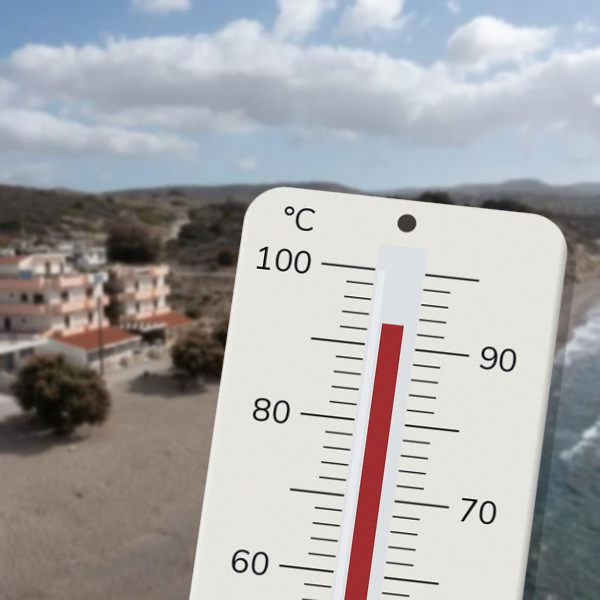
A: 93 (°C)
